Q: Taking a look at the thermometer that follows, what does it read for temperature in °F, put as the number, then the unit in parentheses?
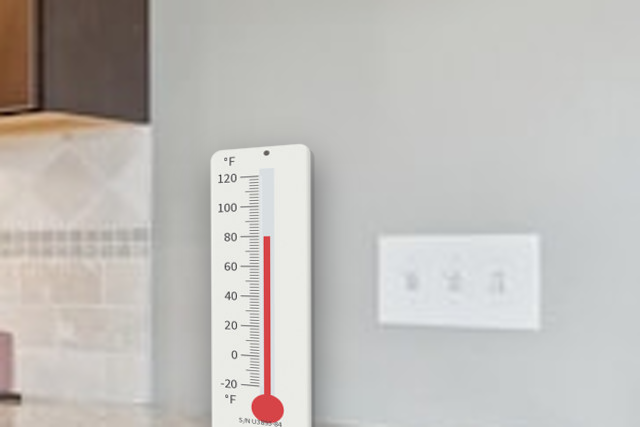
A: 80 (°F)
